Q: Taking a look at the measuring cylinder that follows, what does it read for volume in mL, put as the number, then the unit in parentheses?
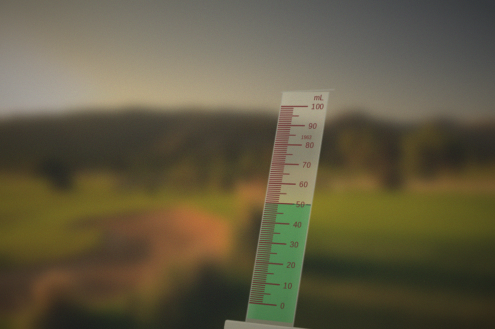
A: 50 (mL)
